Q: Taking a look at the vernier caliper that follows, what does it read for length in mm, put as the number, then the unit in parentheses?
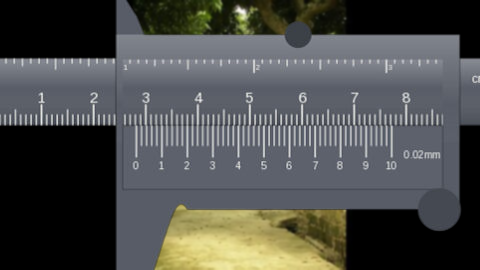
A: 28.2 (mm)
